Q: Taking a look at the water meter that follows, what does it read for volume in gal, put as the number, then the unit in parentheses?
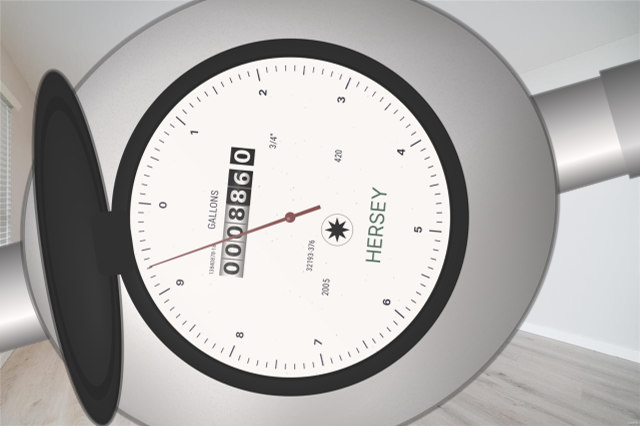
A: 8859.3 (gal)
